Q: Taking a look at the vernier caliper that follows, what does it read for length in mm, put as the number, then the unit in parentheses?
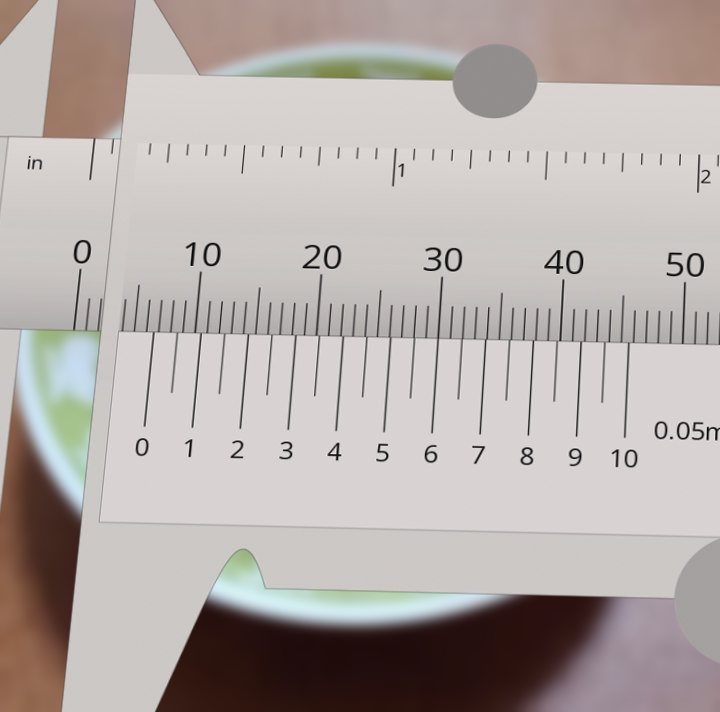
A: 6.6 (mm)
